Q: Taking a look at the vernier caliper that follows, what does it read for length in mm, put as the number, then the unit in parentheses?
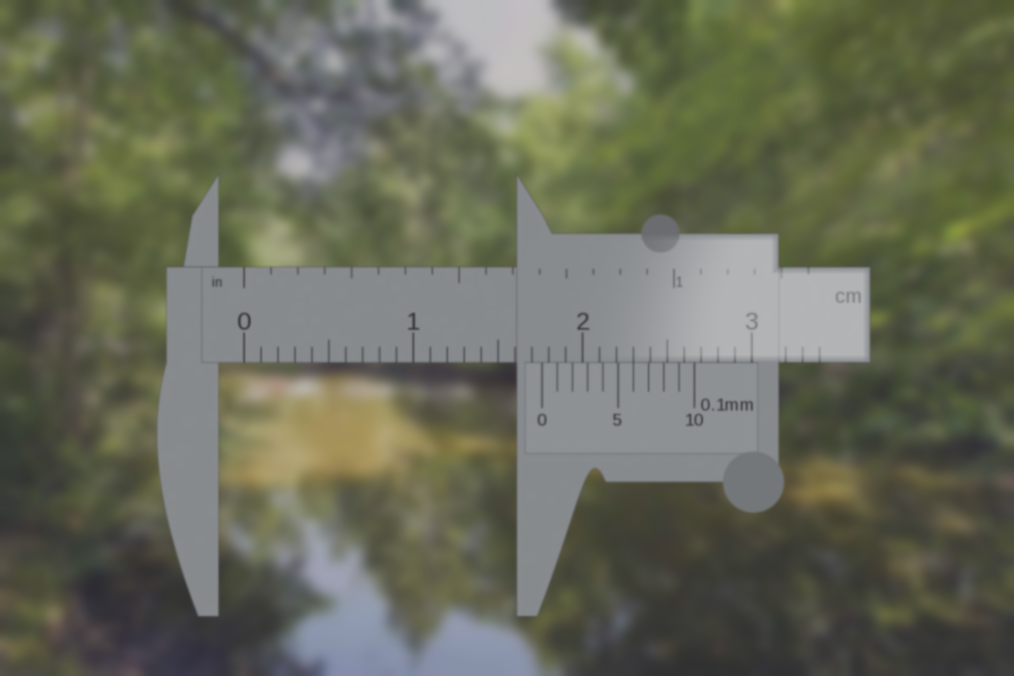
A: 17.6 (mm)
